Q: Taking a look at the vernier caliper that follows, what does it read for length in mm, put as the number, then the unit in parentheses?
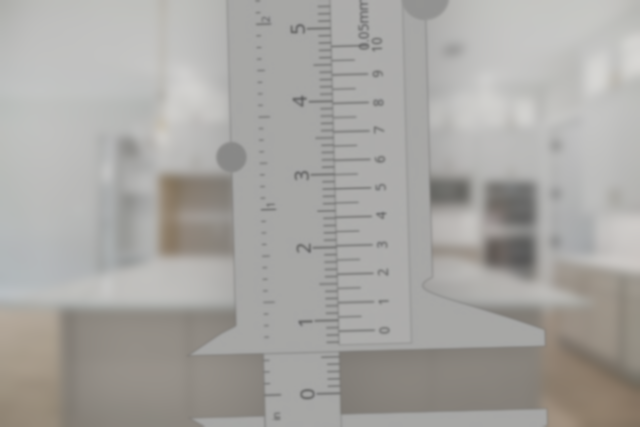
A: 8.5 (mm)
